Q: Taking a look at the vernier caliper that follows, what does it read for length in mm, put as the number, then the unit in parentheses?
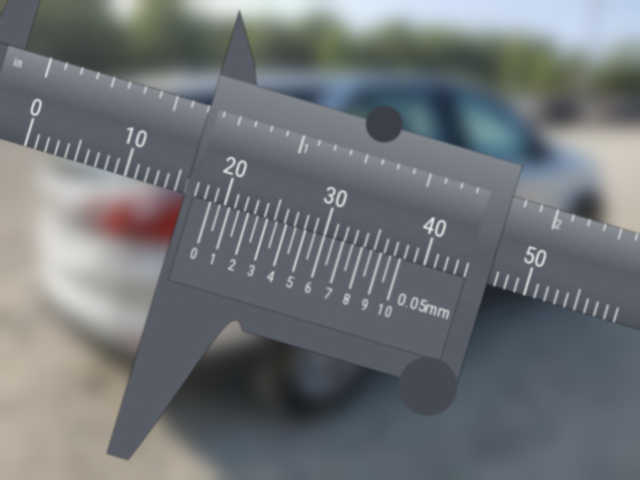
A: 18.6 (mm)
